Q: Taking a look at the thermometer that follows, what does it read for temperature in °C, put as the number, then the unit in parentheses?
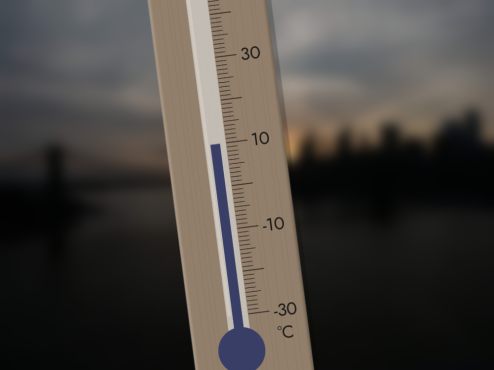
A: 10 (°C)
